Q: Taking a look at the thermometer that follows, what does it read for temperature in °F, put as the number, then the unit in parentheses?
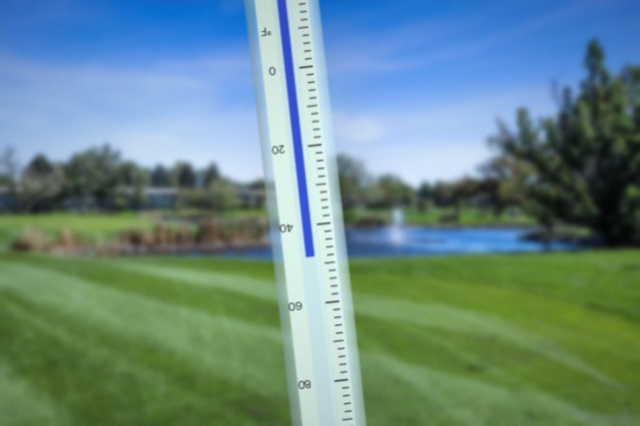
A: 48 (°F)
